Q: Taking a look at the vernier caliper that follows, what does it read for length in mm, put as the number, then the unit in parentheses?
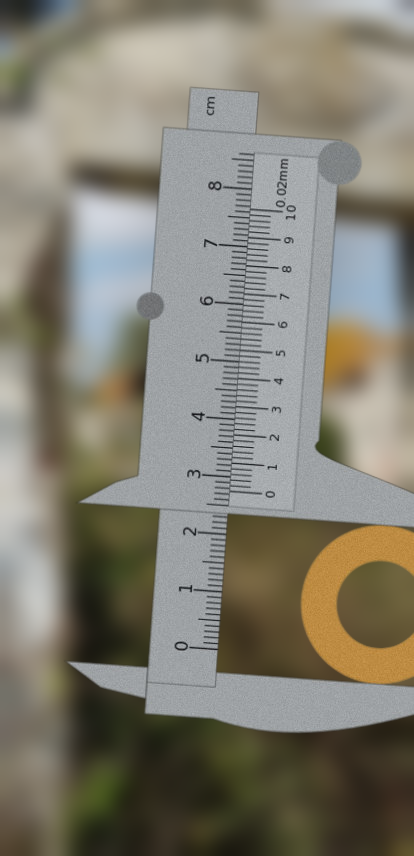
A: 27.5 (mm)
